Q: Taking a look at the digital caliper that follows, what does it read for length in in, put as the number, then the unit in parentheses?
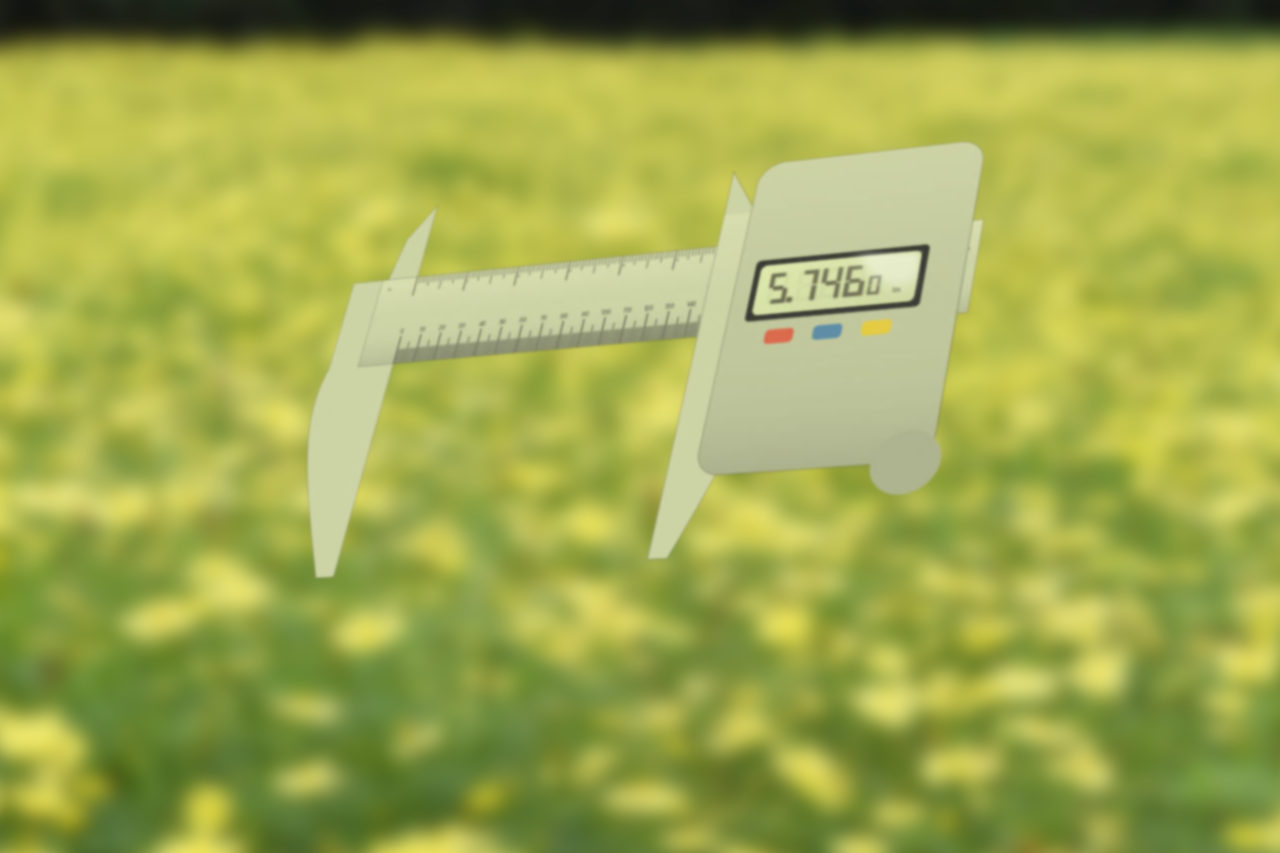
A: 5.7460 (in)
